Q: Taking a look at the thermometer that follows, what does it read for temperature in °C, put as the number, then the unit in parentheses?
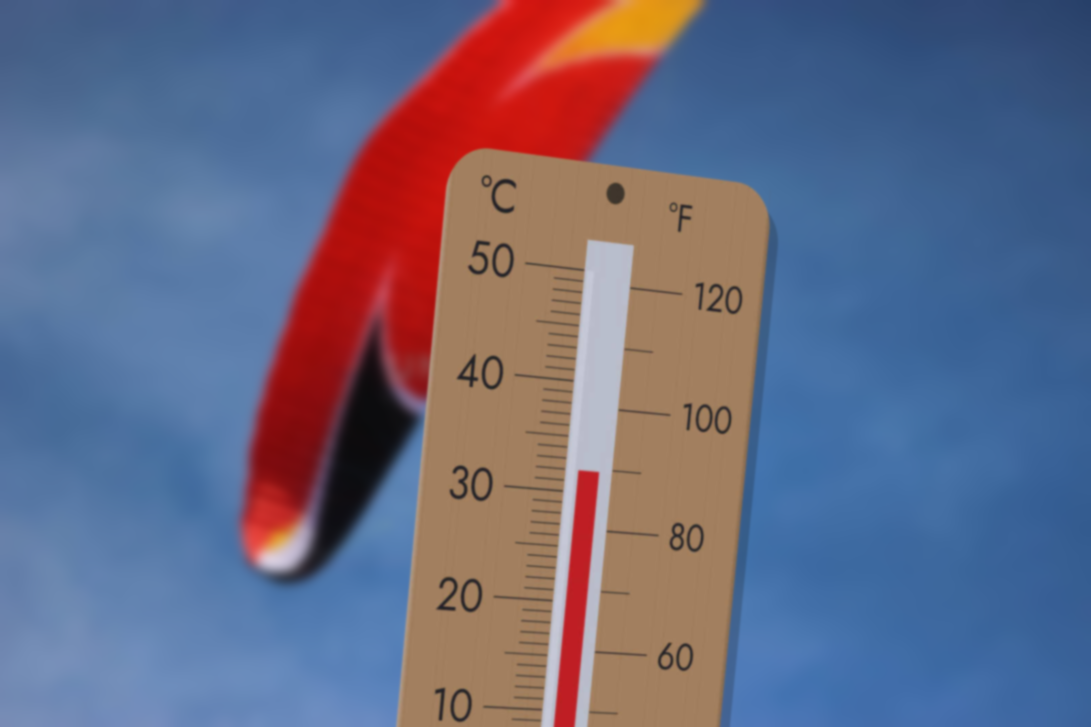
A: 32 (°C)
